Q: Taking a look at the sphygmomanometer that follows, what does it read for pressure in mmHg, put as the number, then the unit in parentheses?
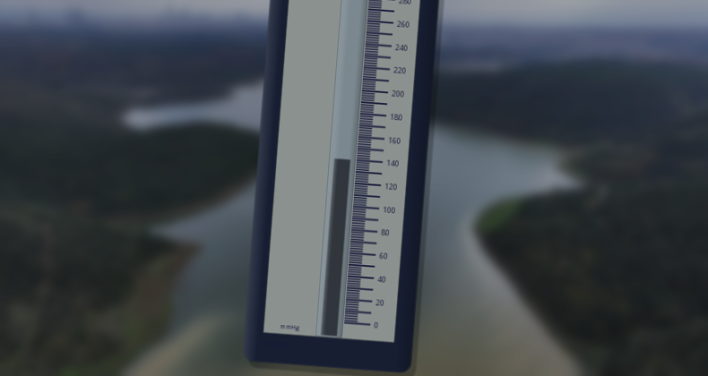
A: 140 (mmHg)
